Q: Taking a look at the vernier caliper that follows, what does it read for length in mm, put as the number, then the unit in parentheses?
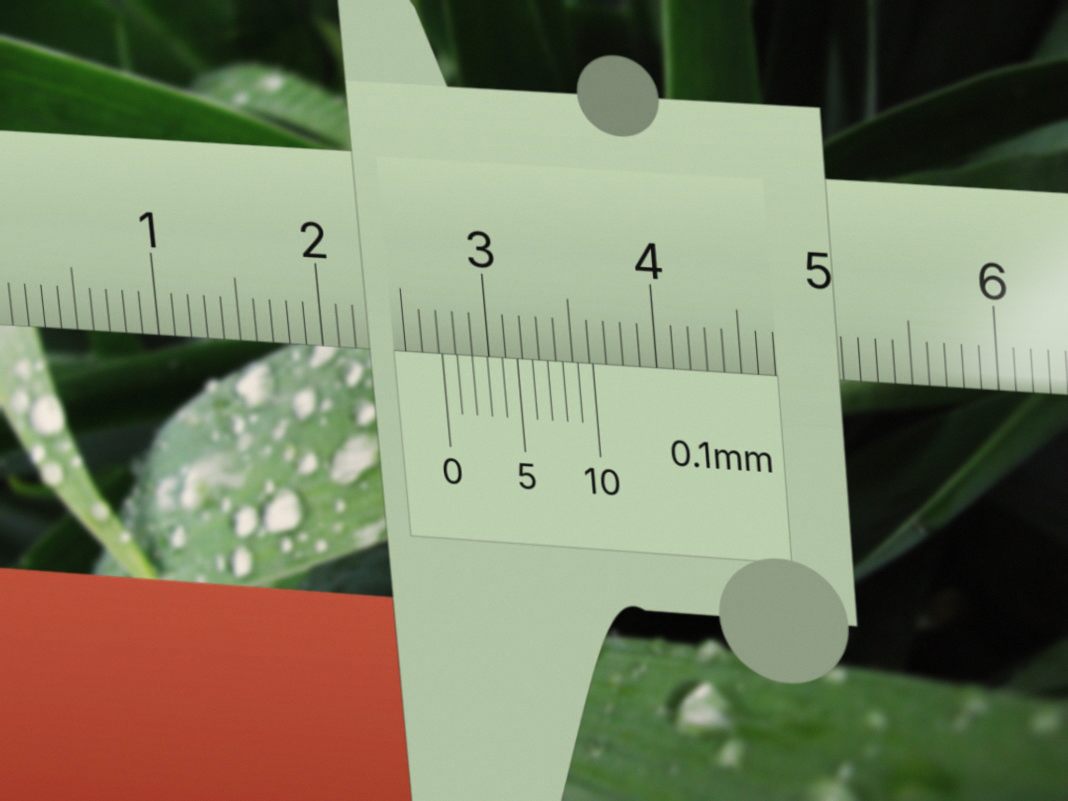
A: 27.2 (mm)
